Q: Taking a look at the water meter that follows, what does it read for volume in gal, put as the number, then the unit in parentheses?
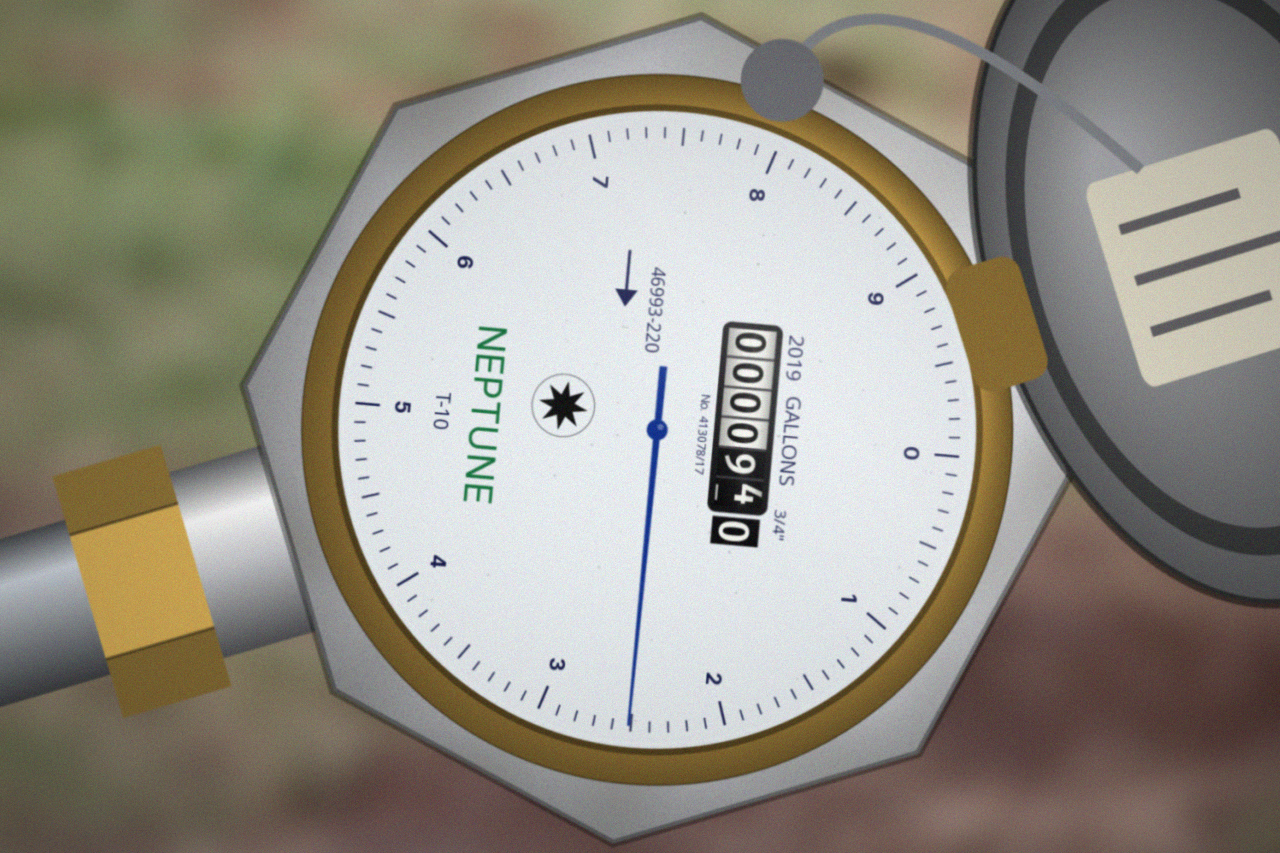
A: 942.5 (gal)
